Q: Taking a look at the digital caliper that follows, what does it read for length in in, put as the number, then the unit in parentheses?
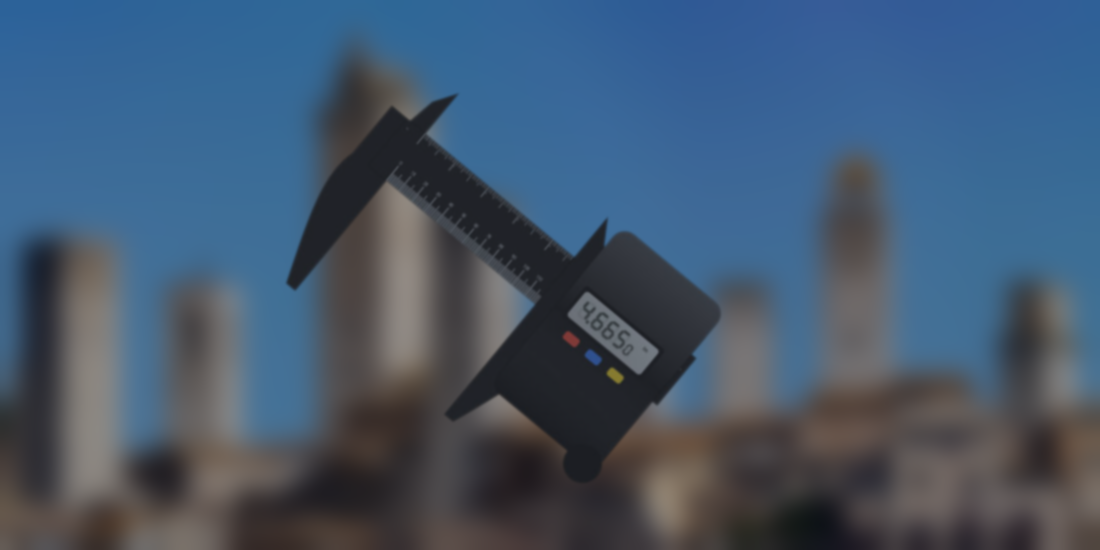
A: 4.6650 (in)
